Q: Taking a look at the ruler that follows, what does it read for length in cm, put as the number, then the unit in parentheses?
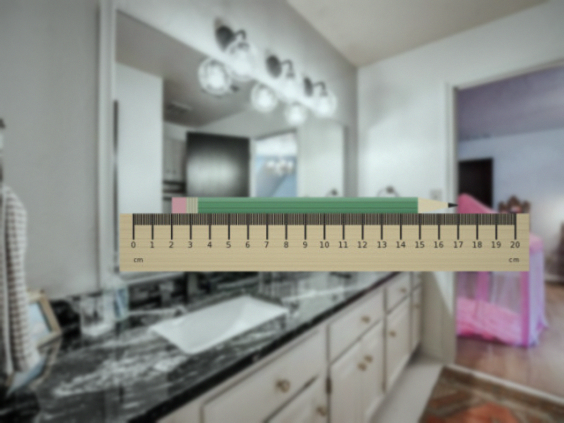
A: 15 (cm)
